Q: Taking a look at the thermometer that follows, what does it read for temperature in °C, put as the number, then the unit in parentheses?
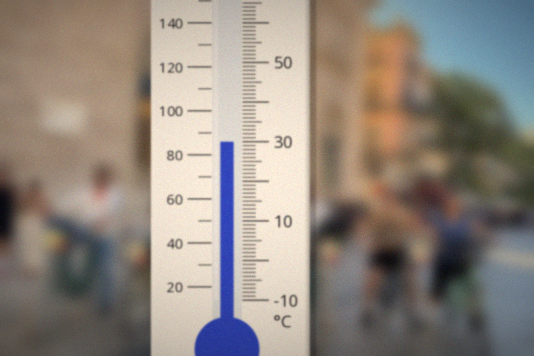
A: 30 (°C)
